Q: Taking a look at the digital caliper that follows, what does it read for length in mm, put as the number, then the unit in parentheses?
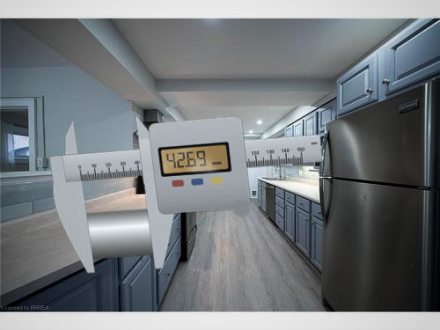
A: 42.69 (mm)
